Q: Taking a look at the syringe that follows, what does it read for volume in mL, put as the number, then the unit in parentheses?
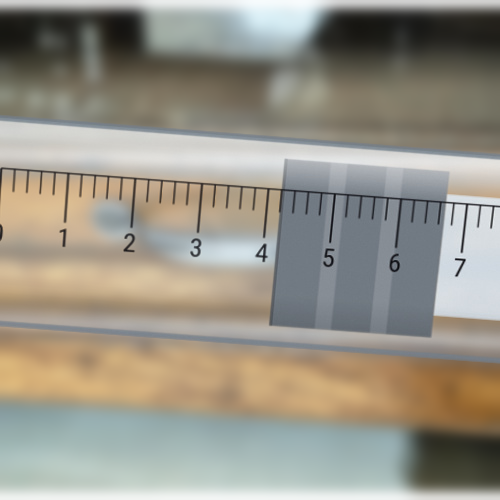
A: 4.2 (mL)
